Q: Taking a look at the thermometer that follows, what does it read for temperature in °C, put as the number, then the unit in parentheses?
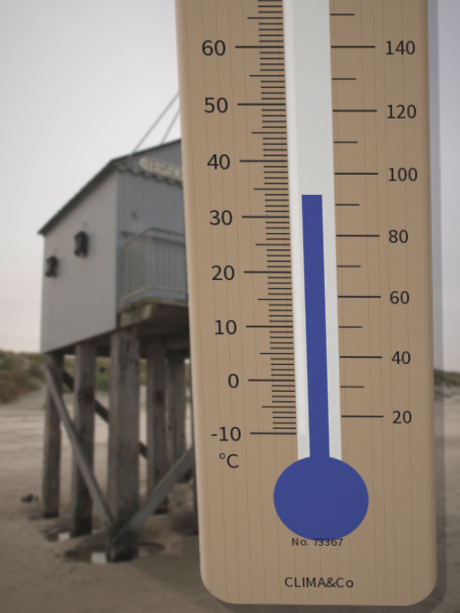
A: 34 (°C)
